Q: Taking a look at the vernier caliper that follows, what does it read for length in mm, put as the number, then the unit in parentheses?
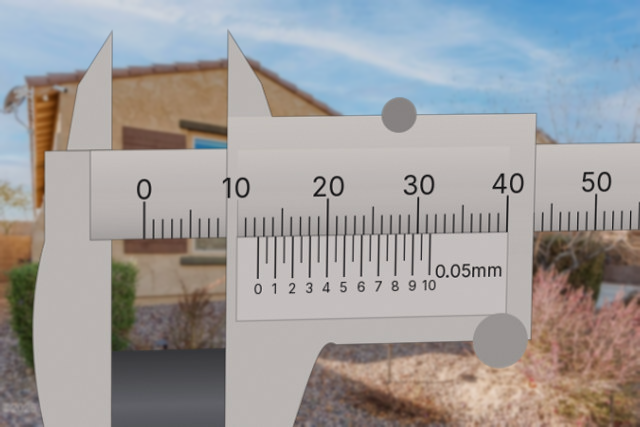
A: 12.4 (mm)
